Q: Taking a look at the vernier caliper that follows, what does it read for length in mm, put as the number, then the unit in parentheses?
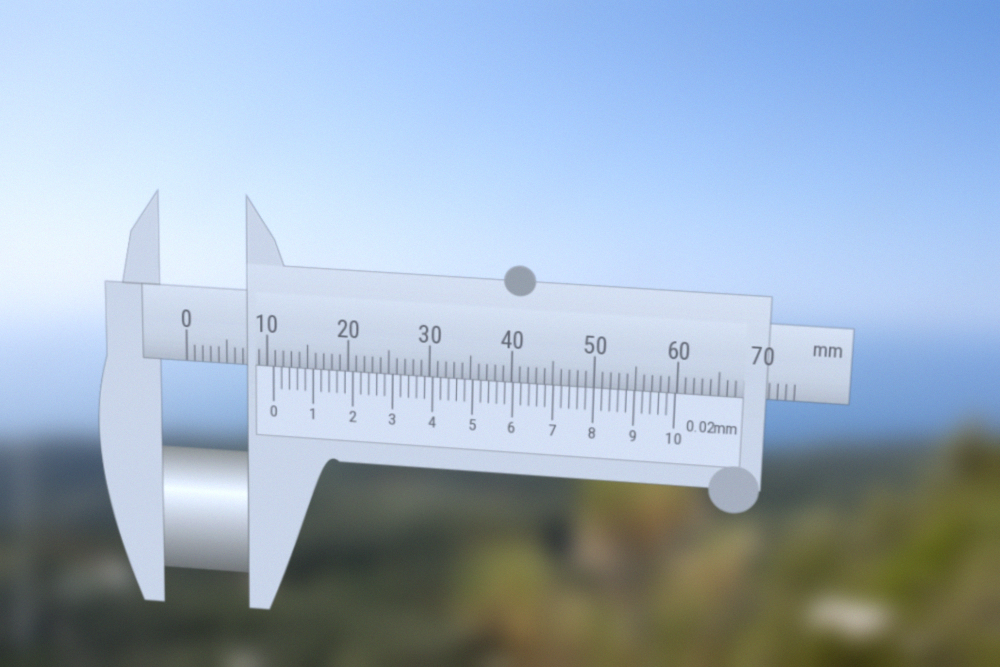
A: 10.8 (mm)
